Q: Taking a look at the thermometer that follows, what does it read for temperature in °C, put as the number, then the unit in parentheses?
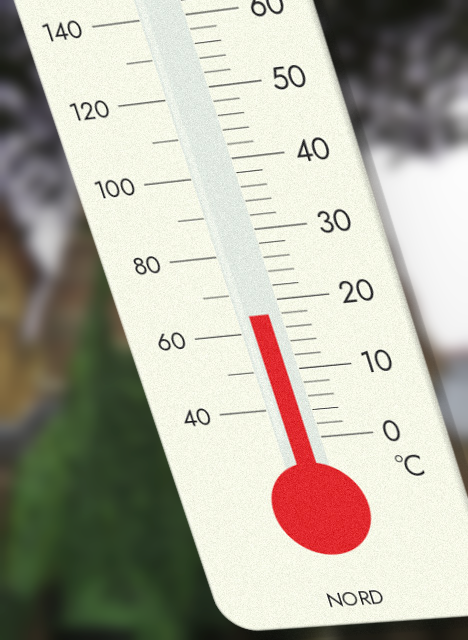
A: 18 (°C)
